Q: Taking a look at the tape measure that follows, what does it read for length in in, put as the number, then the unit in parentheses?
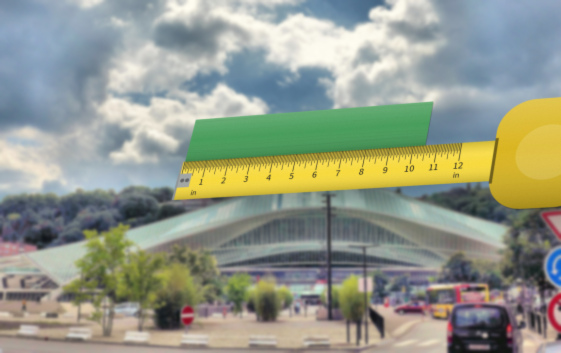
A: 10.5 (in)
